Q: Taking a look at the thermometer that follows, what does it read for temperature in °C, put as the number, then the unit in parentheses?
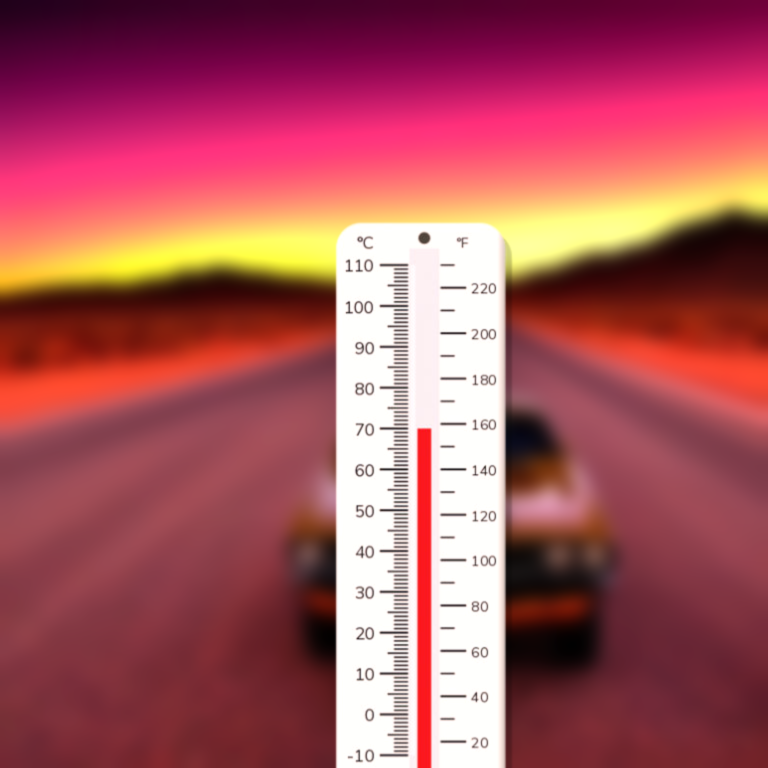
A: 70 (°C)
